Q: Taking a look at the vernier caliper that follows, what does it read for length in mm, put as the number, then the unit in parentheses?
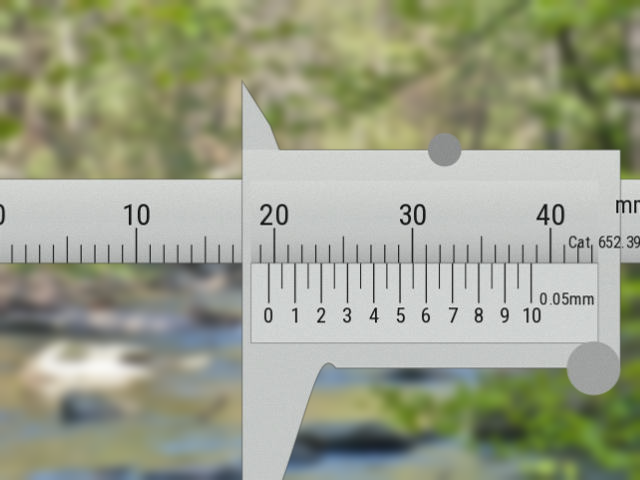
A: 19.6 (mm)
